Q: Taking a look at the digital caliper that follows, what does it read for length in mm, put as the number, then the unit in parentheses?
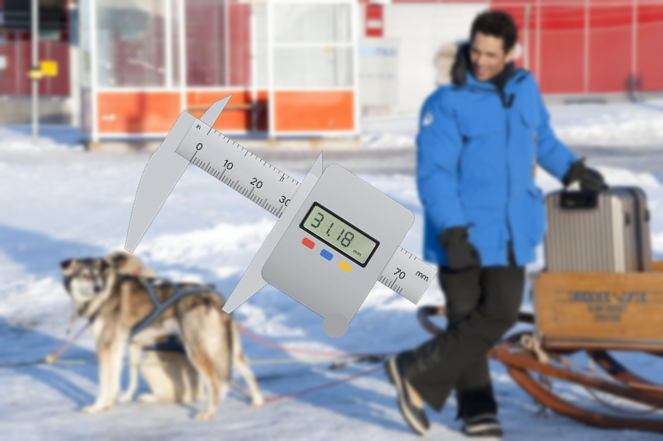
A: 31.18 (mm)
